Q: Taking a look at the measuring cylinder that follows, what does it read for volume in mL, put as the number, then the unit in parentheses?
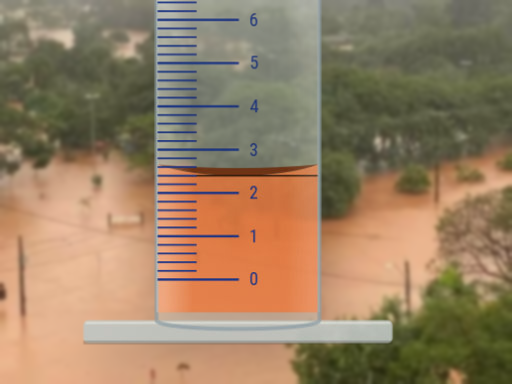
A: 2.4 (mL)
